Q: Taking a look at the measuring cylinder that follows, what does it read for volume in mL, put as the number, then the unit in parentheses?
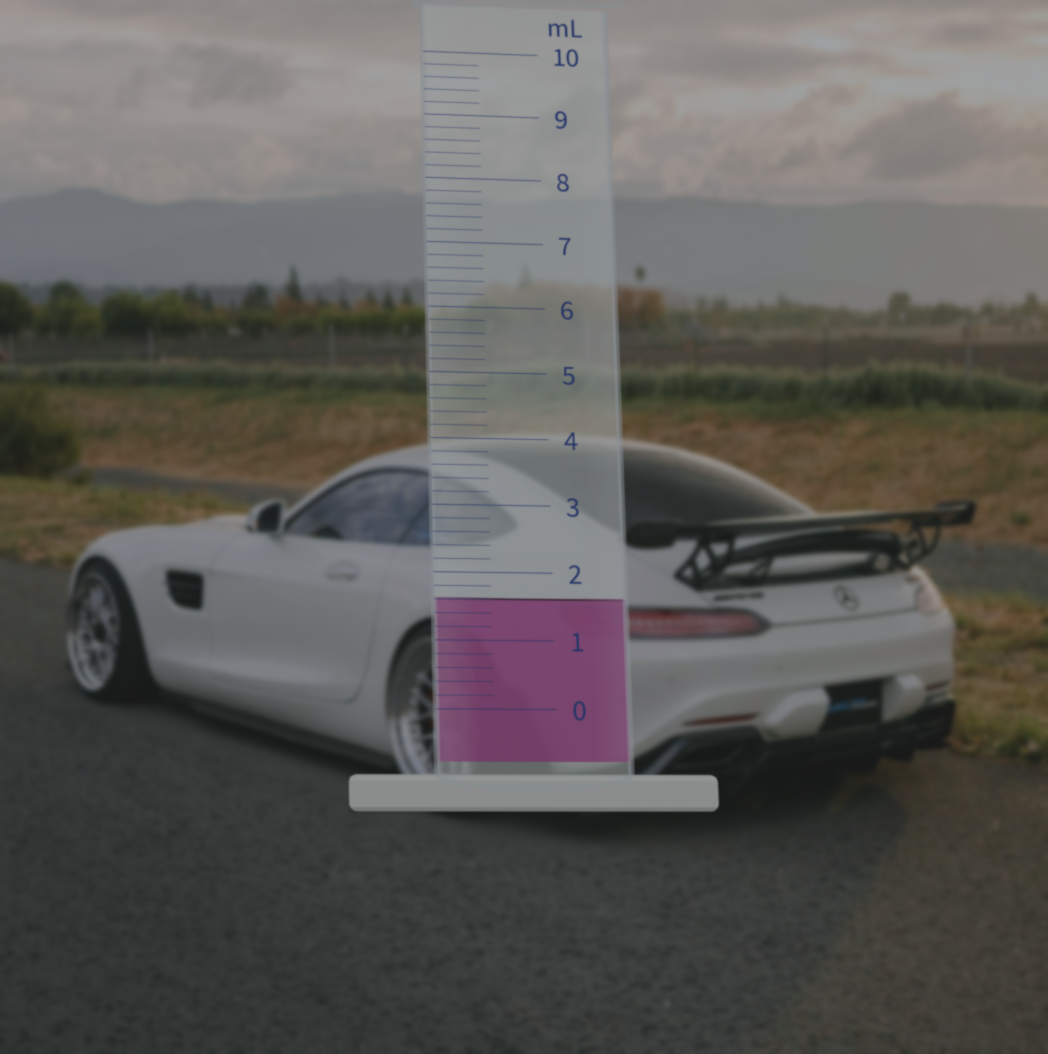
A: 1.6 (mL)
